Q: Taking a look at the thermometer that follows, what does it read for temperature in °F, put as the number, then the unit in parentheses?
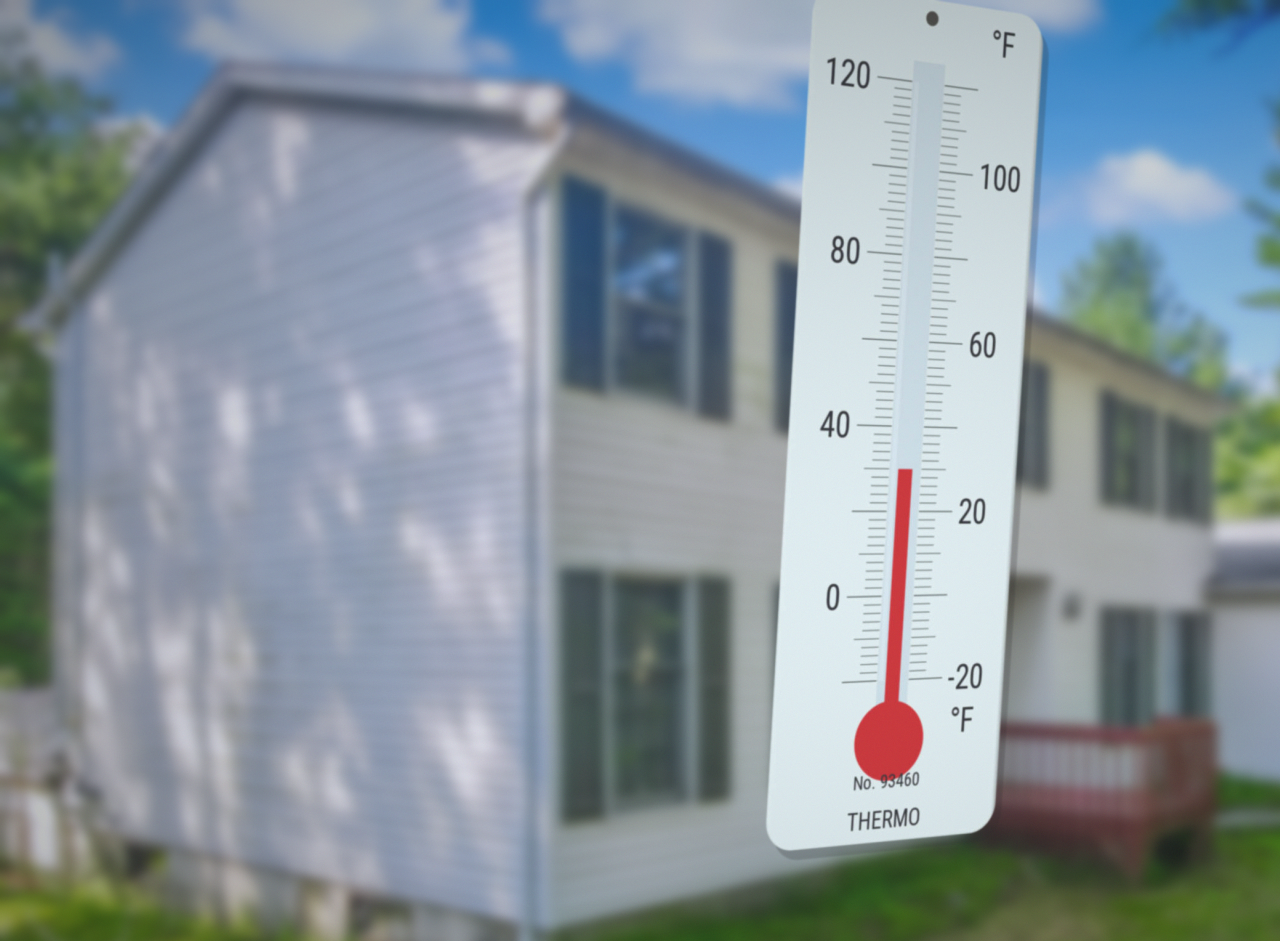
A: 30 (°F)
